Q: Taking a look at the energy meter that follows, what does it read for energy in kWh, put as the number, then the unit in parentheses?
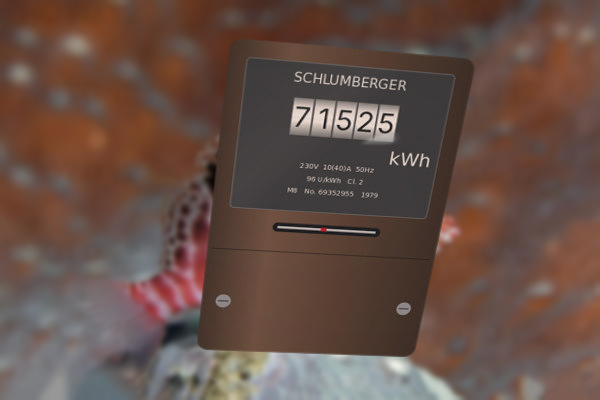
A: 71525 (kWh)
